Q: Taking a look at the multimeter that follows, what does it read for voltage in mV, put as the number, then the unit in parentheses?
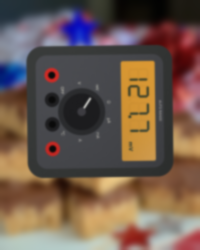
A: 127.7 (mV)
